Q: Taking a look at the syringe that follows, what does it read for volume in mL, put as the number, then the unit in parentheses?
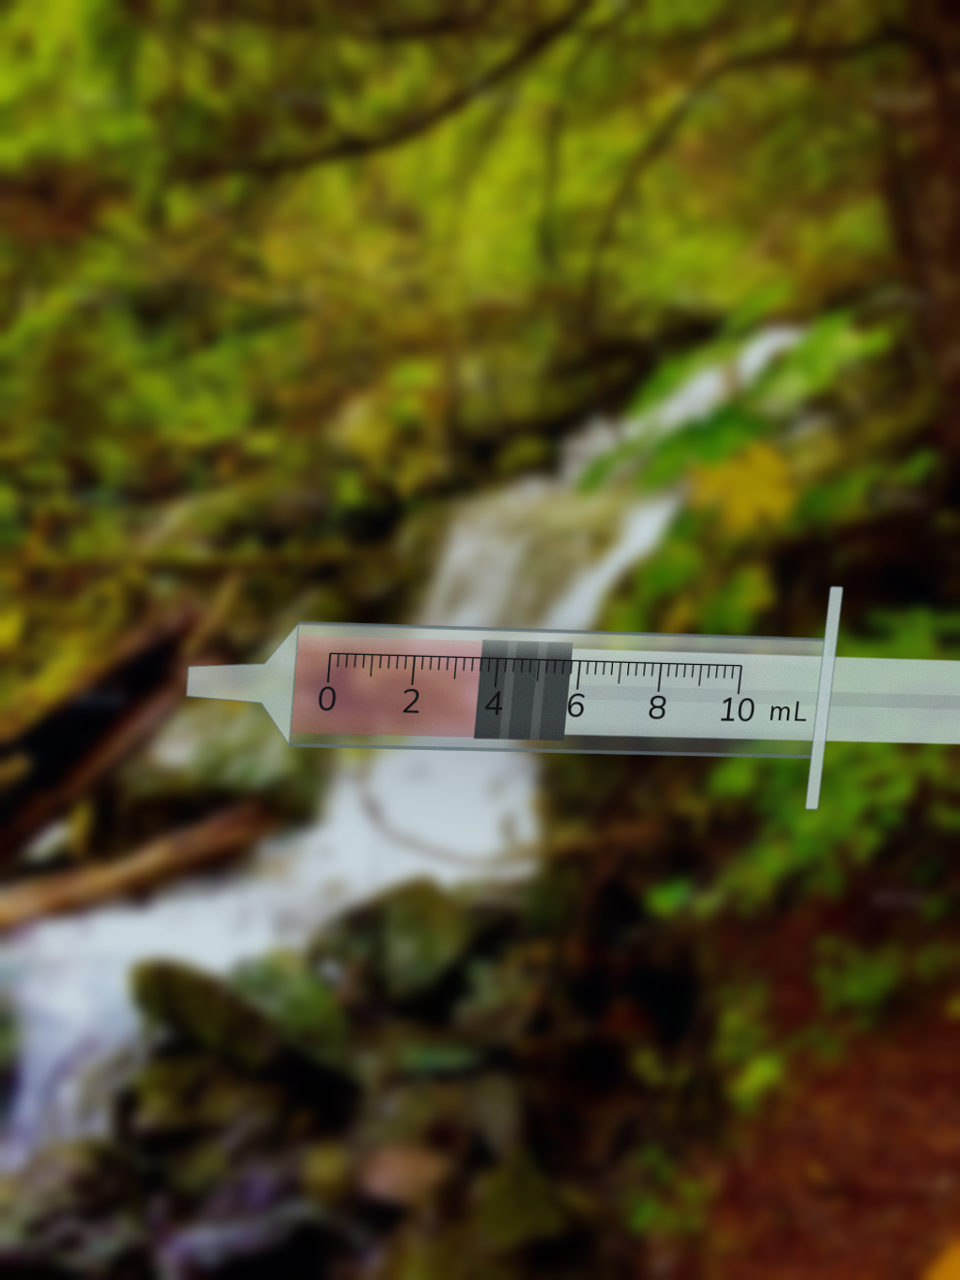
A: 3.6 (mL)
